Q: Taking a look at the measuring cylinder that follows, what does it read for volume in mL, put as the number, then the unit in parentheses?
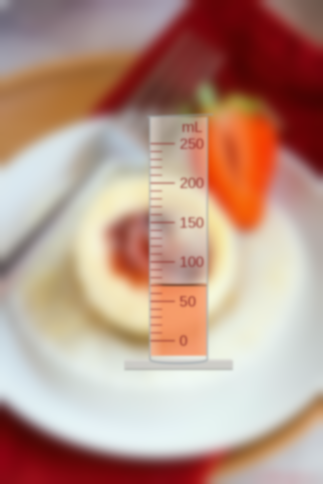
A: 70 (mL)
